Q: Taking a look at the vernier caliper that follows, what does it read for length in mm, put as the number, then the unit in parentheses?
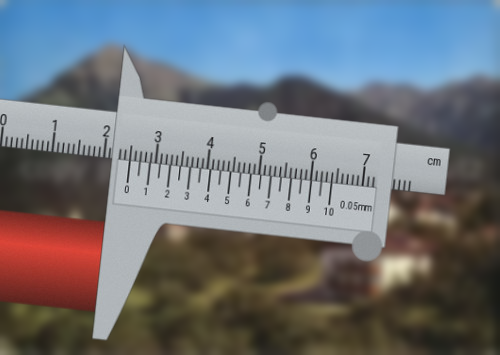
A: 25.0 (mm)
